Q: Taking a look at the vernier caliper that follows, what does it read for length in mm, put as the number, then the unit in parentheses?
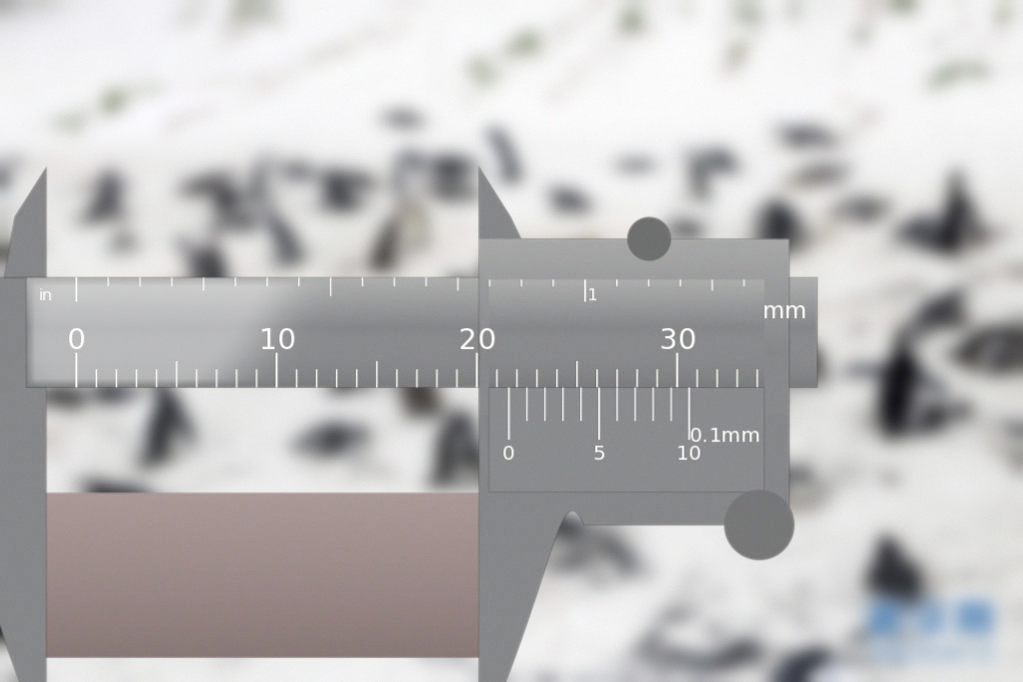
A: 21.6 (mm)
